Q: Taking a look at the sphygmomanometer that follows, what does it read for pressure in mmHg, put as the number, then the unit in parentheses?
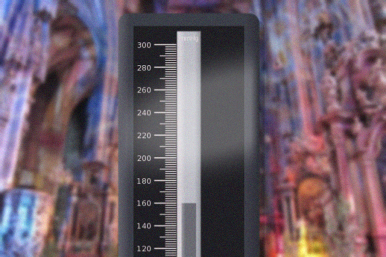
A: 160 (mmHg)
